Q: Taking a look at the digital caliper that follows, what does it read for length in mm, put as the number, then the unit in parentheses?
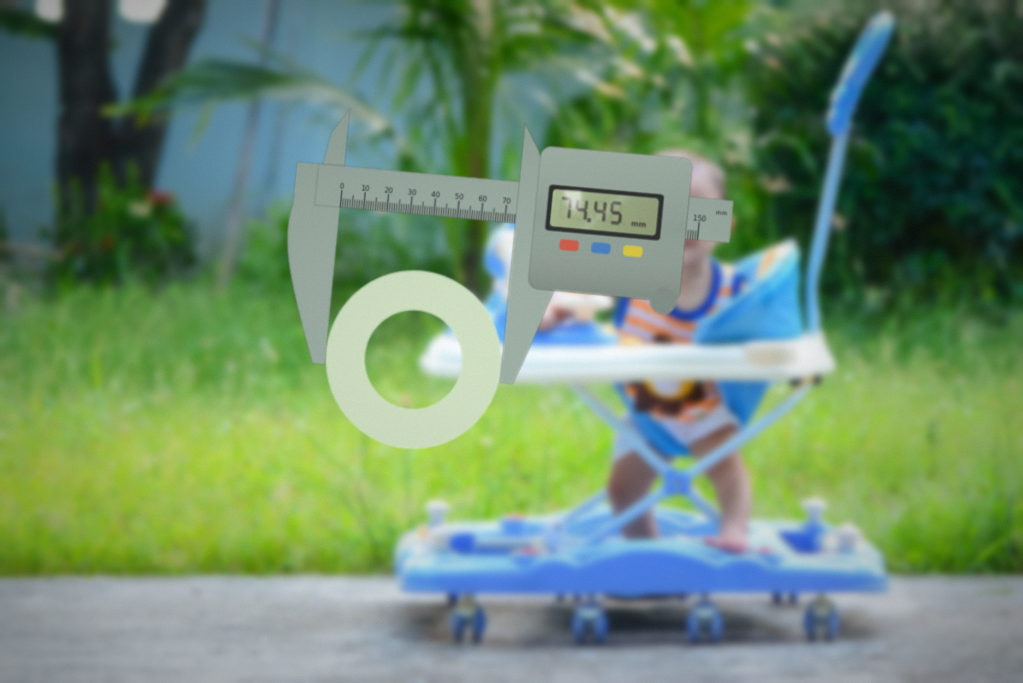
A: 74.45 (mm)
